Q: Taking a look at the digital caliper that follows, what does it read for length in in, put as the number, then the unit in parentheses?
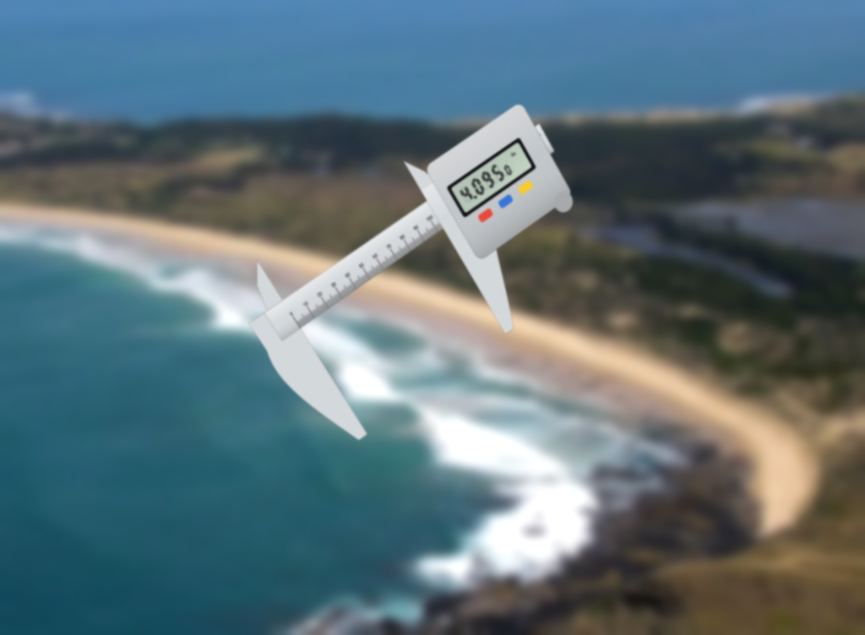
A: 4.0950 (in)
